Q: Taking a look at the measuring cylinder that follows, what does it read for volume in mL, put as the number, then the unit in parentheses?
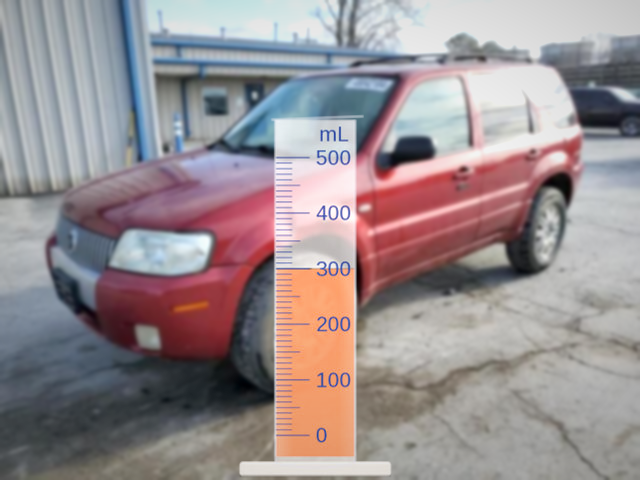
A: 300 (mL)
